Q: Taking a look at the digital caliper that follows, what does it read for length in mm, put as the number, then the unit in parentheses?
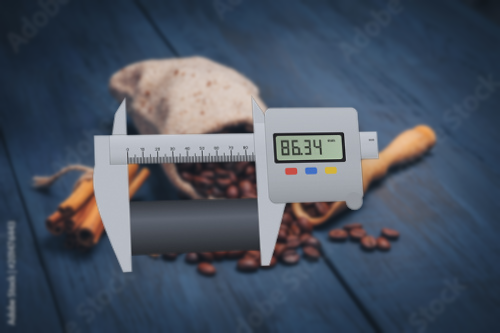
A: 86.34 (mm)
